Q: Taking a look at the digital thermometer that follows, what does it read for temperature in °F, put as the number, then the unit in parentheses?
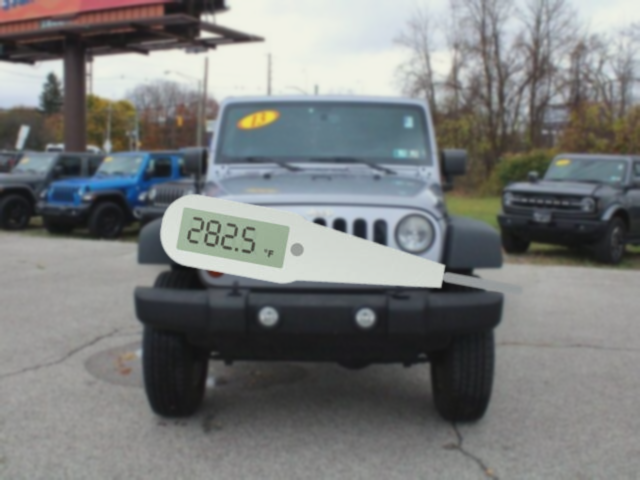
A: 282.5 (°F)
